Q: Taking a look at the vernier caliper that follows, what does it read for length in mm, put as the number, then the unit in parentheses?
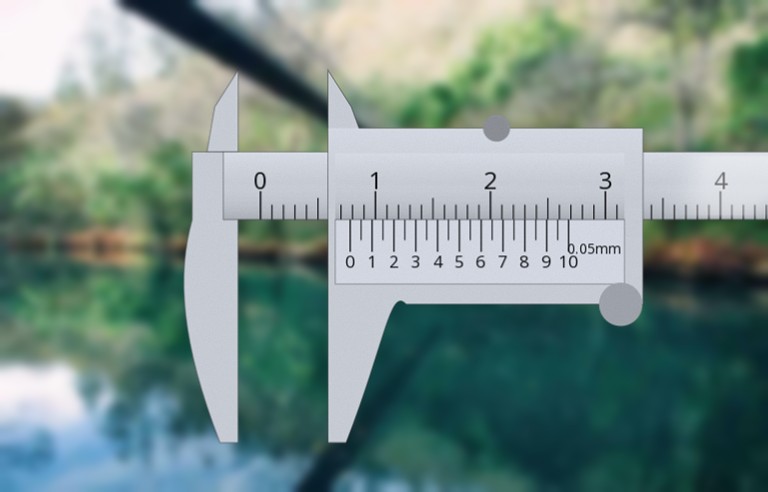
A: 7.8 (mm)
